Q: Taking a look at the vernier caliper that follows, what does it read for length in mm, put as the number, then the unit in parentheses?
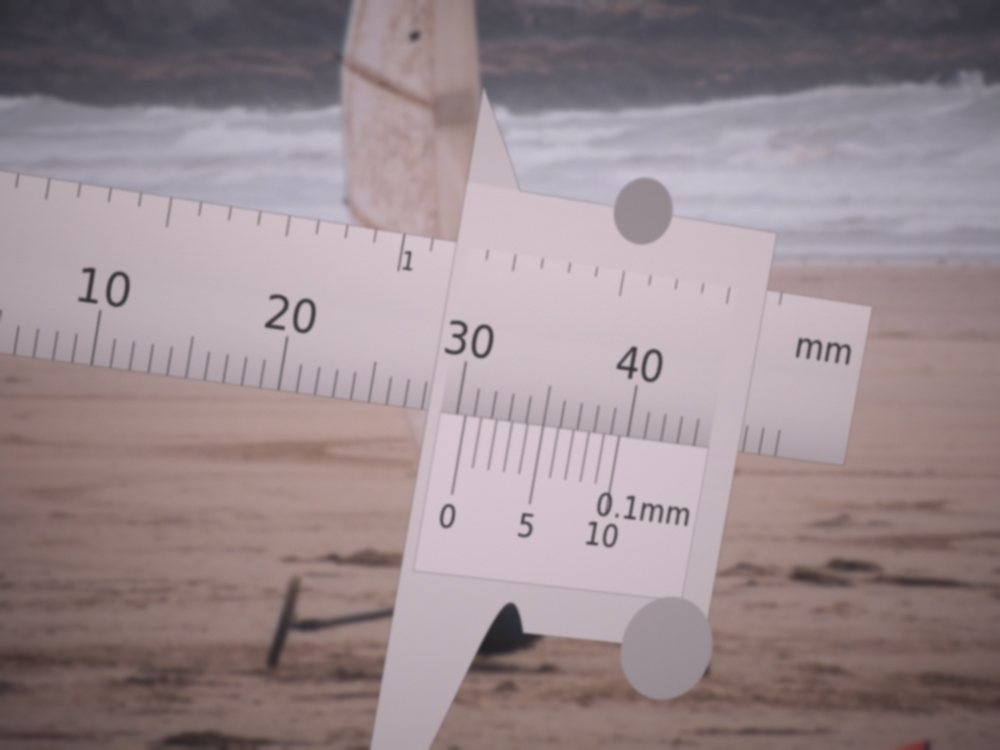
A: 30.5 (mm)
